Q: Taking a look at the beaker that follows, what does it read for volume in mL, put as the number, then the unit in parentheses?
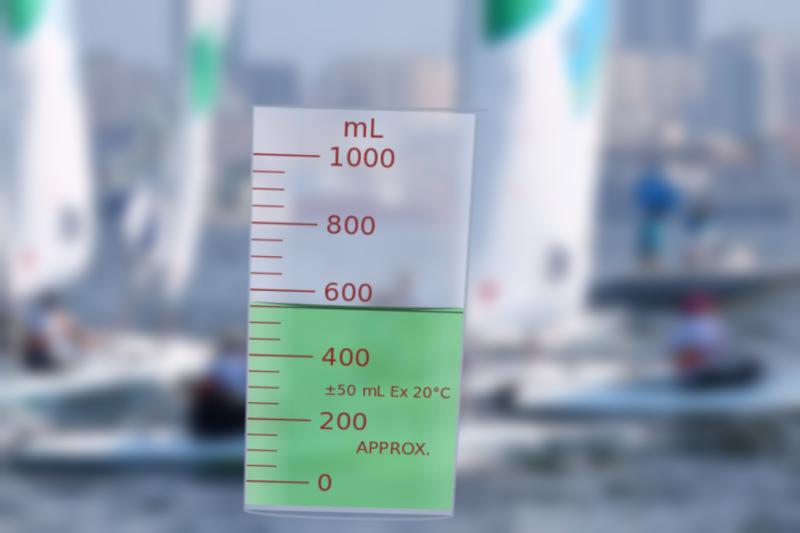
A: 550 (mL)
